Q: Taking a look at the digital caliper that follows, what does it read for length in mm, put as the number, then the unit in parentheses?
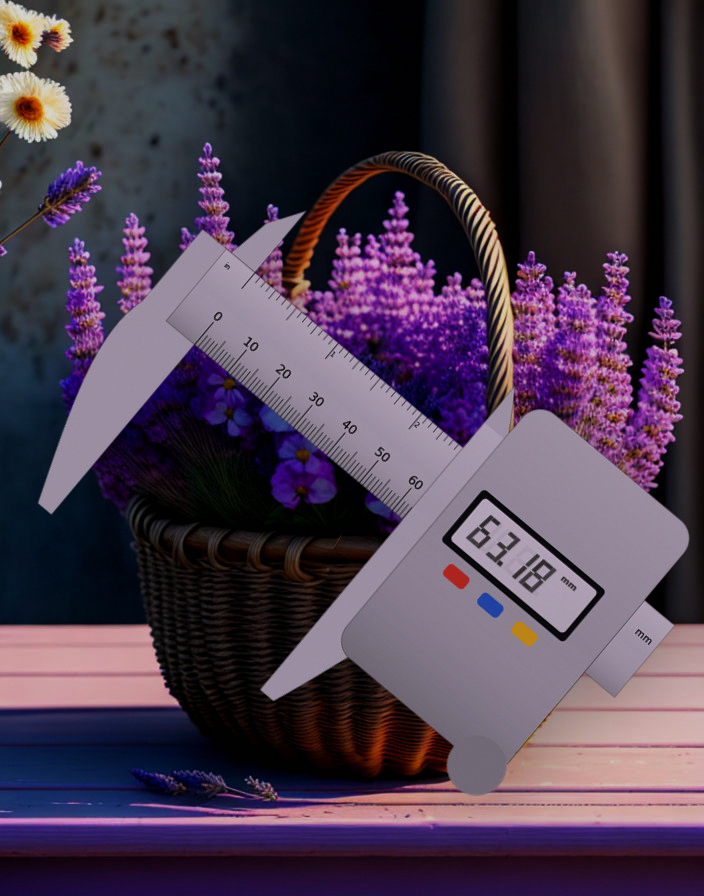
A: 63.18 (mm)
